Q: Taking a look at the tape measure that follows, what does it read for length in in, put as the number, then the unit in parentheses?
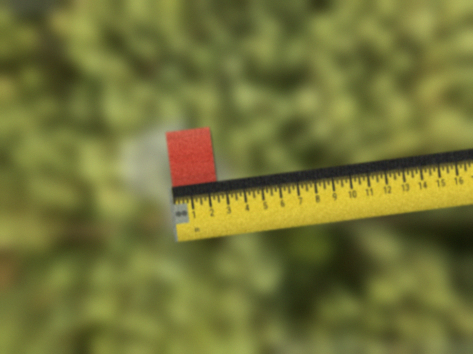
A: 2.5 (in)
